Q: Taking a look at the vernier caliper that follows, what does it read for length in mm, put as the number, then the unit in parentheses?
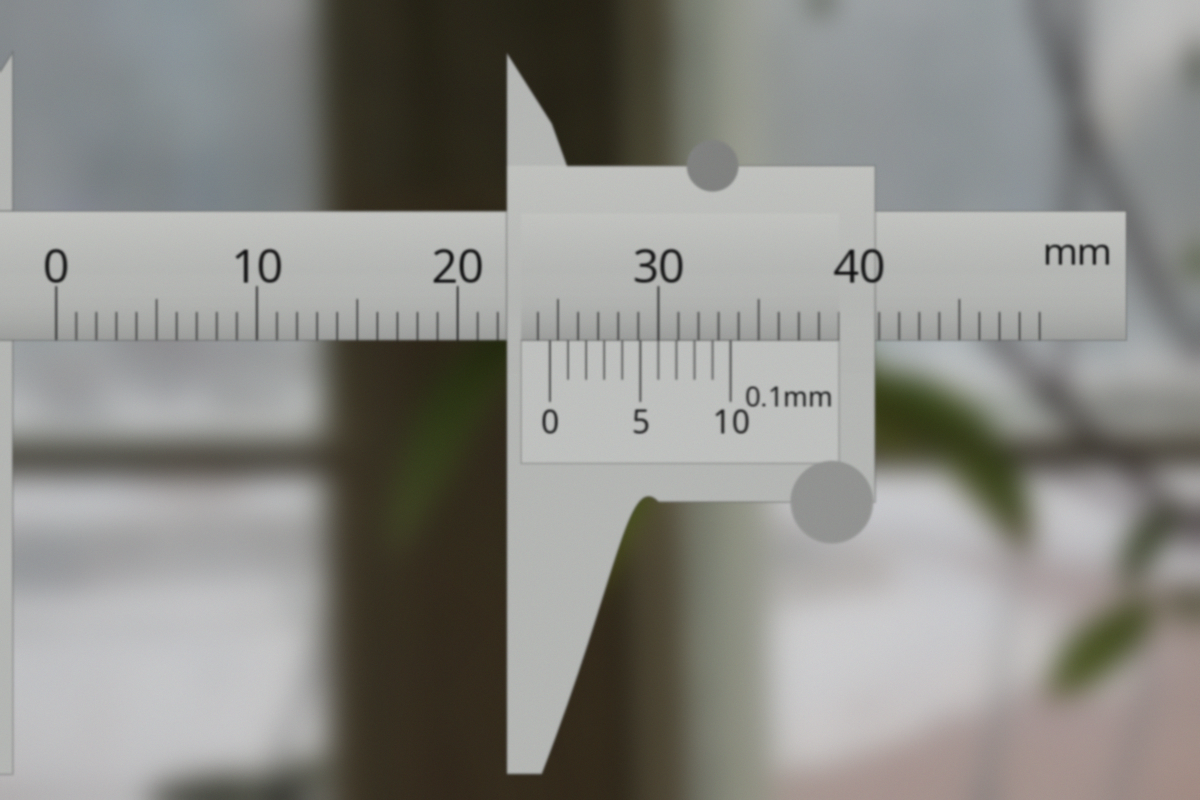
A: 24.6 (mm)
